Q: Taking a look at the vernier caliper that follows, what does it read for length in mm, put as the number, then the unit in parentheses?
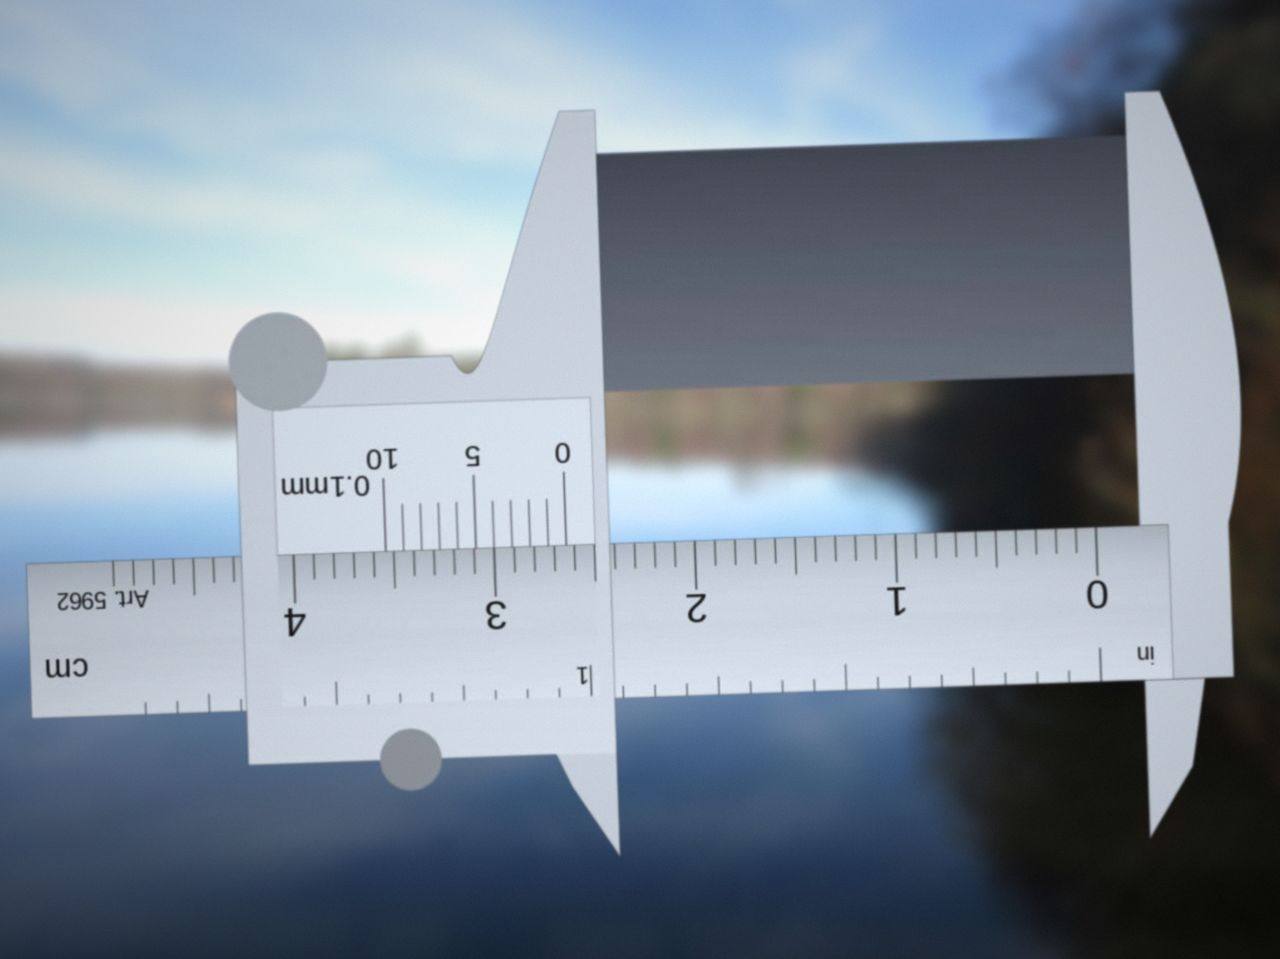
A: 26.4 (mm)
